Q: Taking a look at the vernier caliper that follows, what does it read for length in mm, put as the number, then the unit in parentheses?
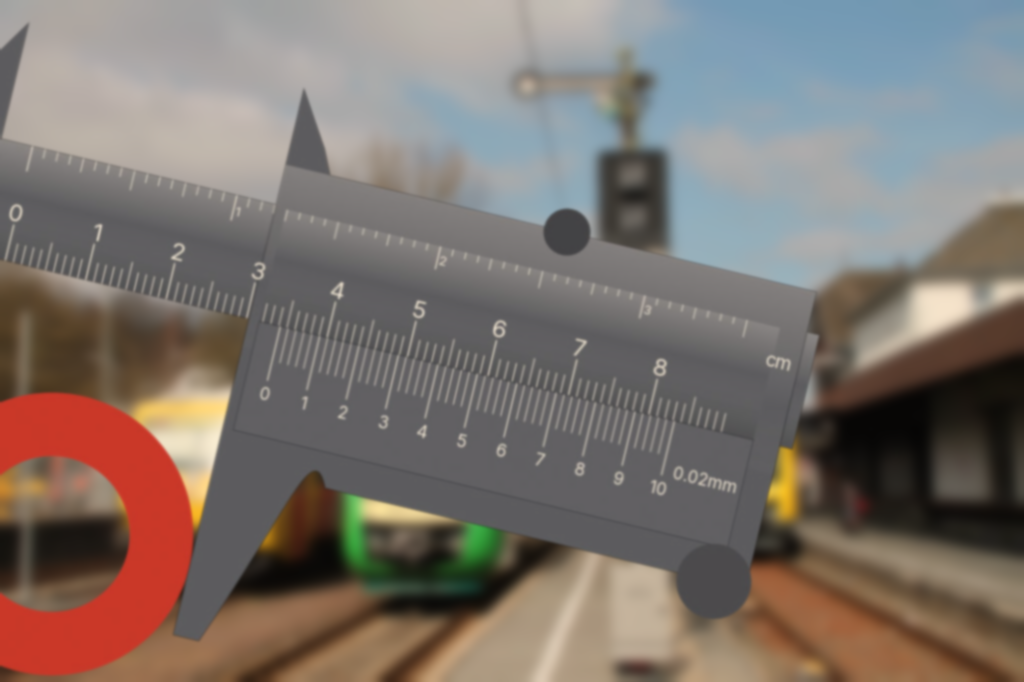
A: 34.2 (mm)
